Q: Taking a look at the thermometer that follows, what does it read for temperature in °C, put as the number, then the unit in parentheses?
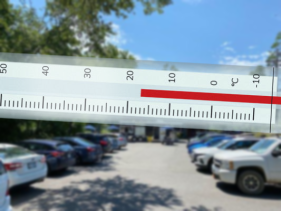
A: 17 (°C)
